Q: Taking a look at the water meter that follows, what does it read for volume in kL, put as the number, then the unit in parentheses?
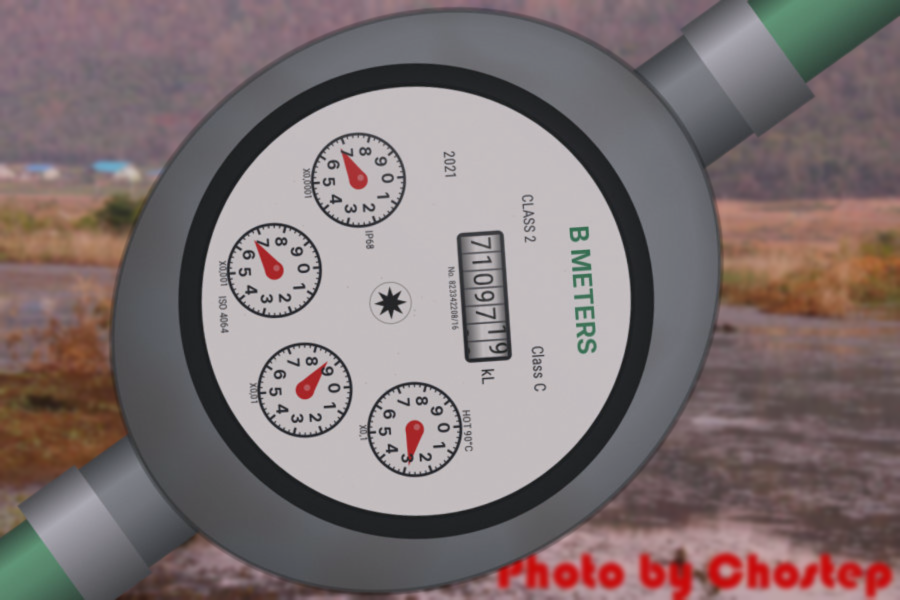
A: 7109719.2866 (kL)
